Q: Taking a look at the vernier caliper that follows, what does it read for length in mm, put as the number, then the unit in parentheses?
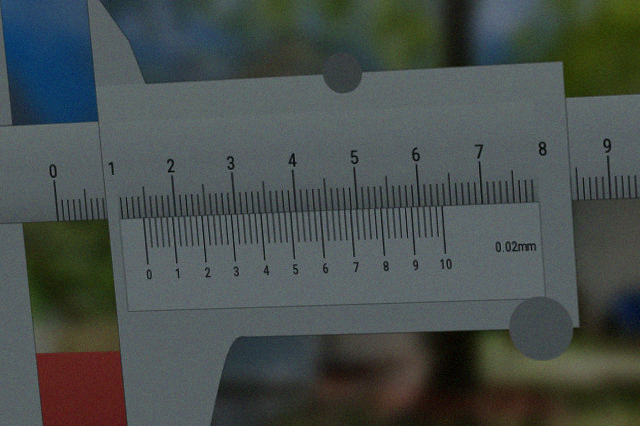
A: 14.6 (mm)
